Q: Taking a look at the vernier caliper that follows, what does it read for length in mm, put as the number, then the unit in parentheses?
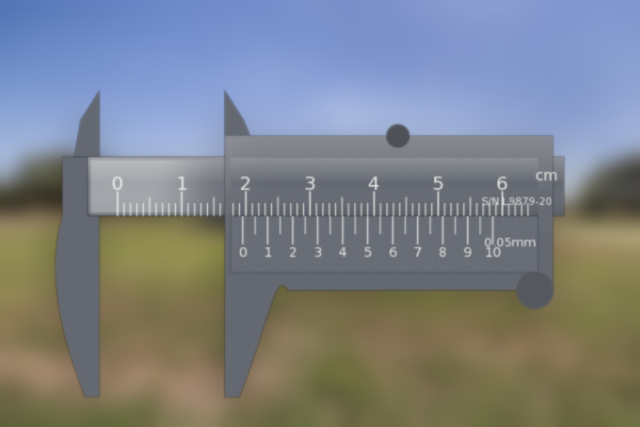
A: 19.5 (mm)
